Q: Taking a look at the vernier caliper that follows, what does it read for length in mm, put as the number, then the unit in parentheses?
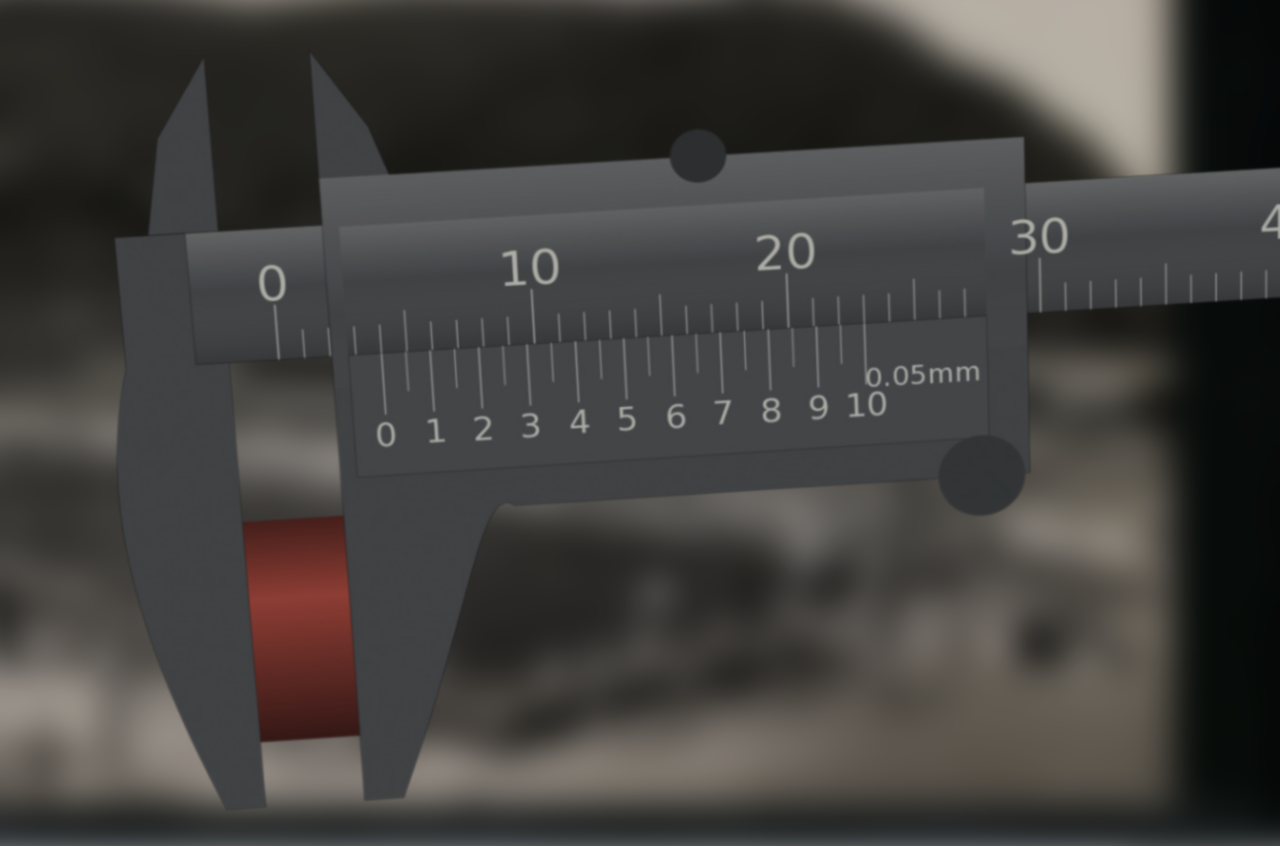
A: 4.0 (mm)
